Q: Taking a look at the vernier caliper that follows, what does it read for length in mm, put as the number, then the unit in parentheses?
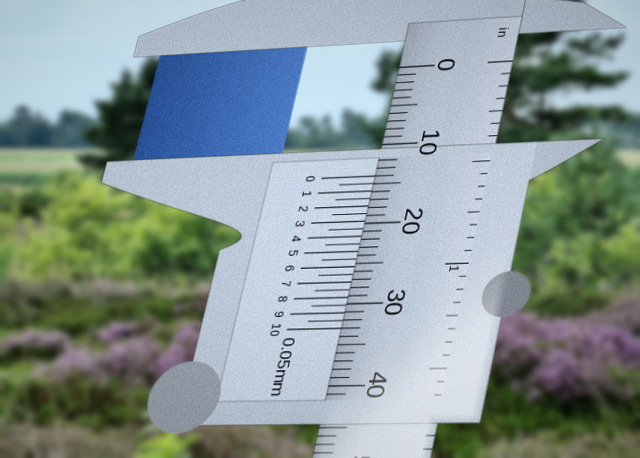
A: 14.0 (mm)
